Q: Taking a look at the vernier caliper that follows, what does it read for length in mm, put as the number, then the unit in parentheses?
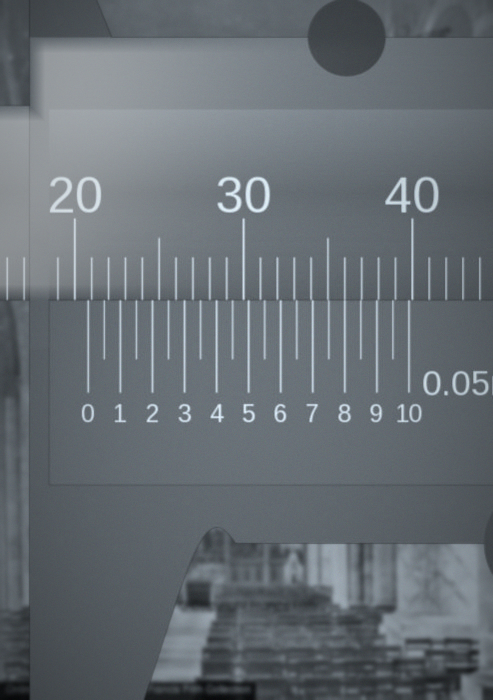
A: 20.8 (mm)
